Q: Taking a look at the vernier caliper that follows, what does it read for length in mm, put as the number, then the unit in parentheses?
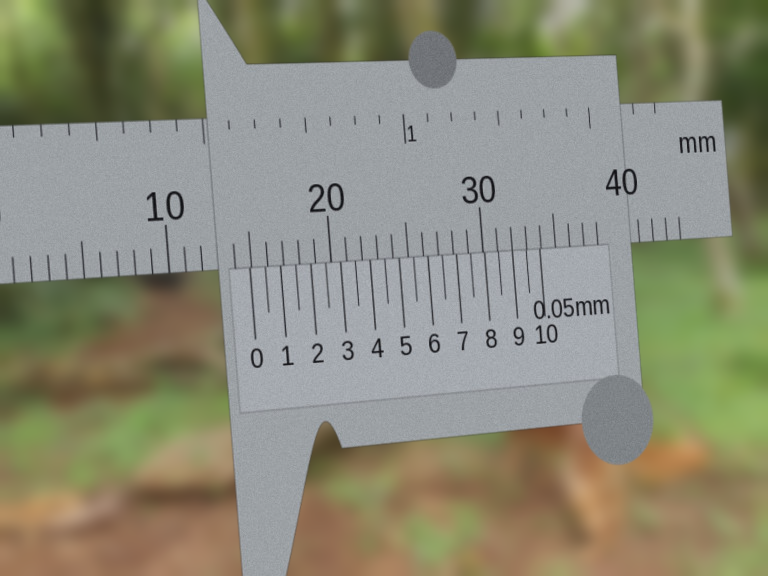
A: 14.9 (mm)
